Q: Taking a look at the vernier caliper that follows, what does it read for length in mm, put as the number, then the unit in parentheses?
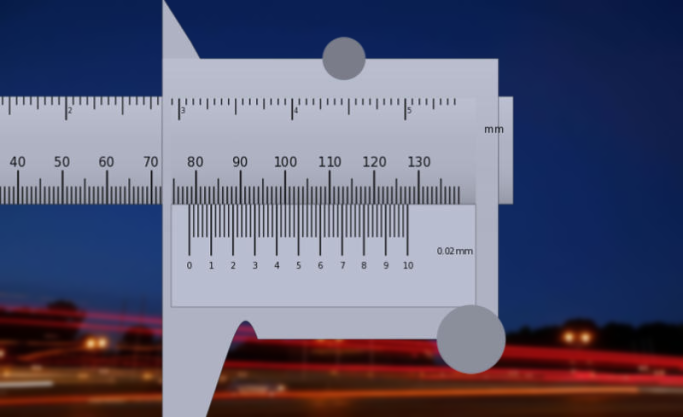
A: 78.5 (mm)
